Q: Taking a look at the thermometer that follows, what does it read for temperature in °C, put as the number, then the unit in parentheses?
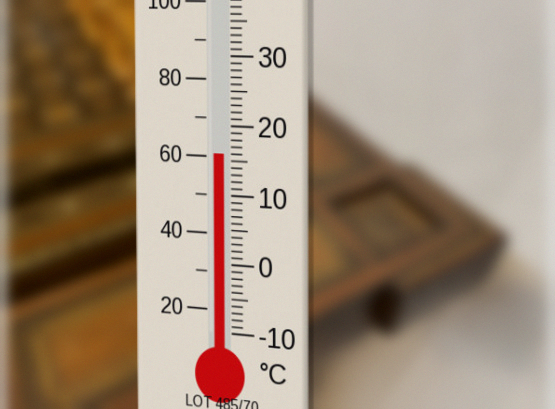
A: 16 (°C)
